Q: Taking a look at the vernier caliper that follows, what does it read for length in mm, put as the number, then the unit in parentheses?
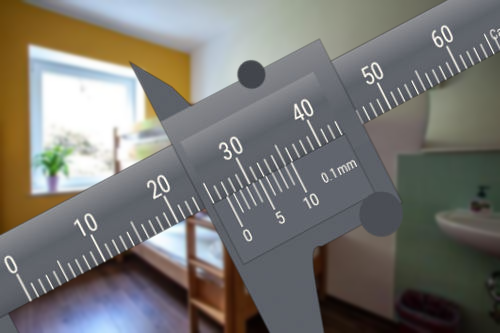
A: 26.8 (mm)
